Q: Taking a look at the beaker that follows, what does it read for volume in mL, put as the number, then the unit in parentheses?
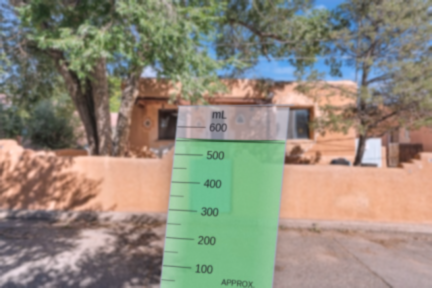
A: 550 (mL)
